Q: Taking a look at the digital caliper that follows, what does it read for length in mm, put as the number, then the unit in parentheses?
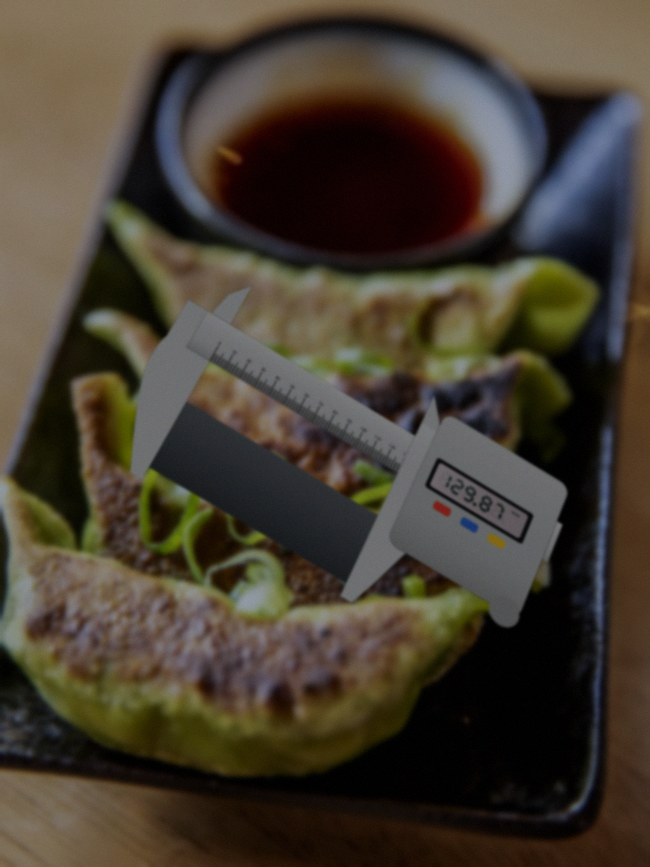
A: 129.87 (mm)
